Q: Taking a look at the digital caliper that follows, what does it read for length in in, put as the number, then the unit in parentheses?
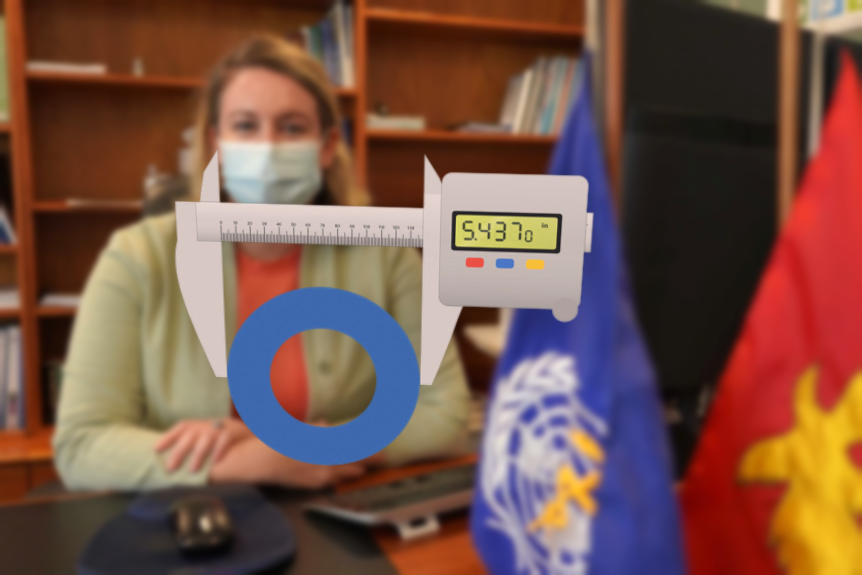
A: 5.4370 (in)
